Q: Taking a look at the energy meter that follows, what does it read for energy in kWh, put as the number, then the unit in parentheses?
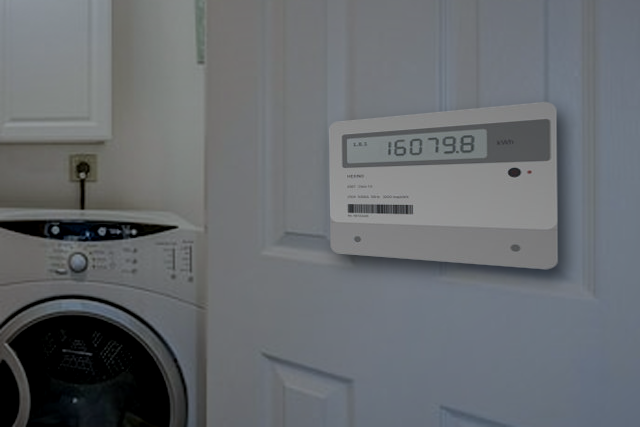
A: 16079.8 (kWh)
